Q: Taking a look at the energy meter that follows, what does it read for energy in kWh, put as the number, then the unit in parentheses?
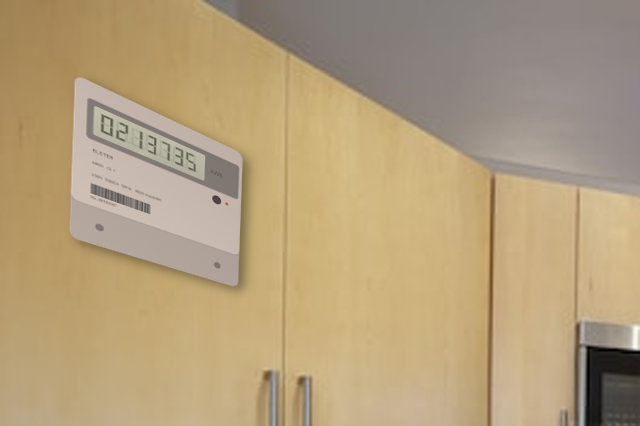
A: 213735 (kWh)
